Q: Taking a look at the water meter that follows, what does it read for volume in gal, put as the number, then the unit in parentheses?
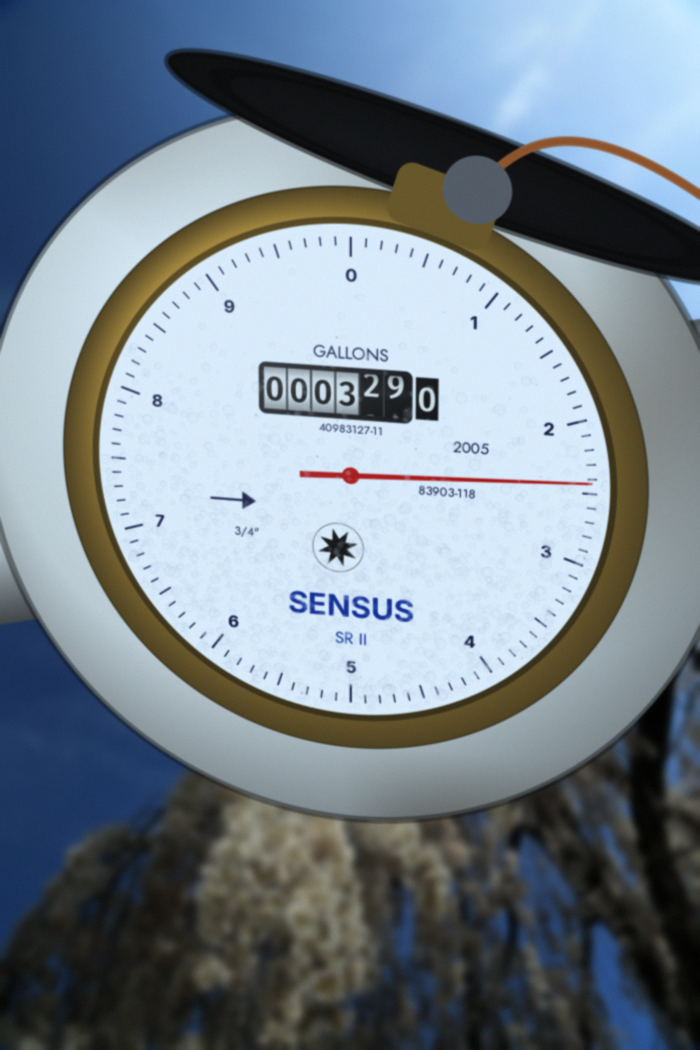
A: 3292.4 (gal)
